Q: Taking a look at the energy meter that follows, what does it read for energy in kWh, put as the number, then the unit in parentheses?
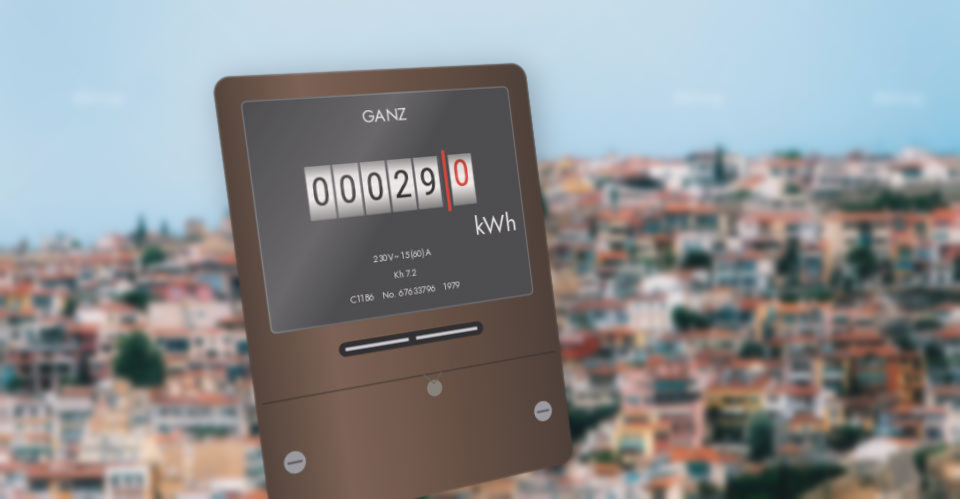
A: 29.0 (kWh)
